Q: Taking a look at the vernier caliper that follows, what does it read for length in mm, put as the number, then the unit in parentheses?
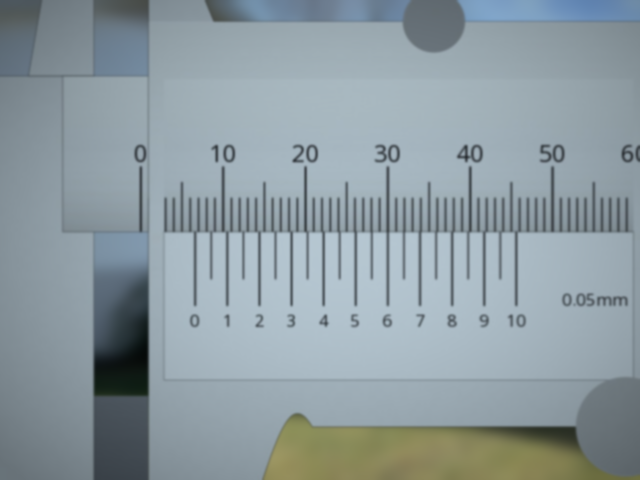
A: 6.6 (mm)
